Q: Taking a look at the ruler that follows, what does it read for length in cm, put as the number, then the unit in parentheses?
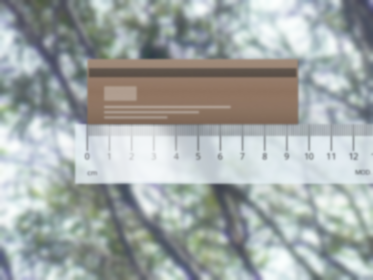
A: 9.5 (cm)
